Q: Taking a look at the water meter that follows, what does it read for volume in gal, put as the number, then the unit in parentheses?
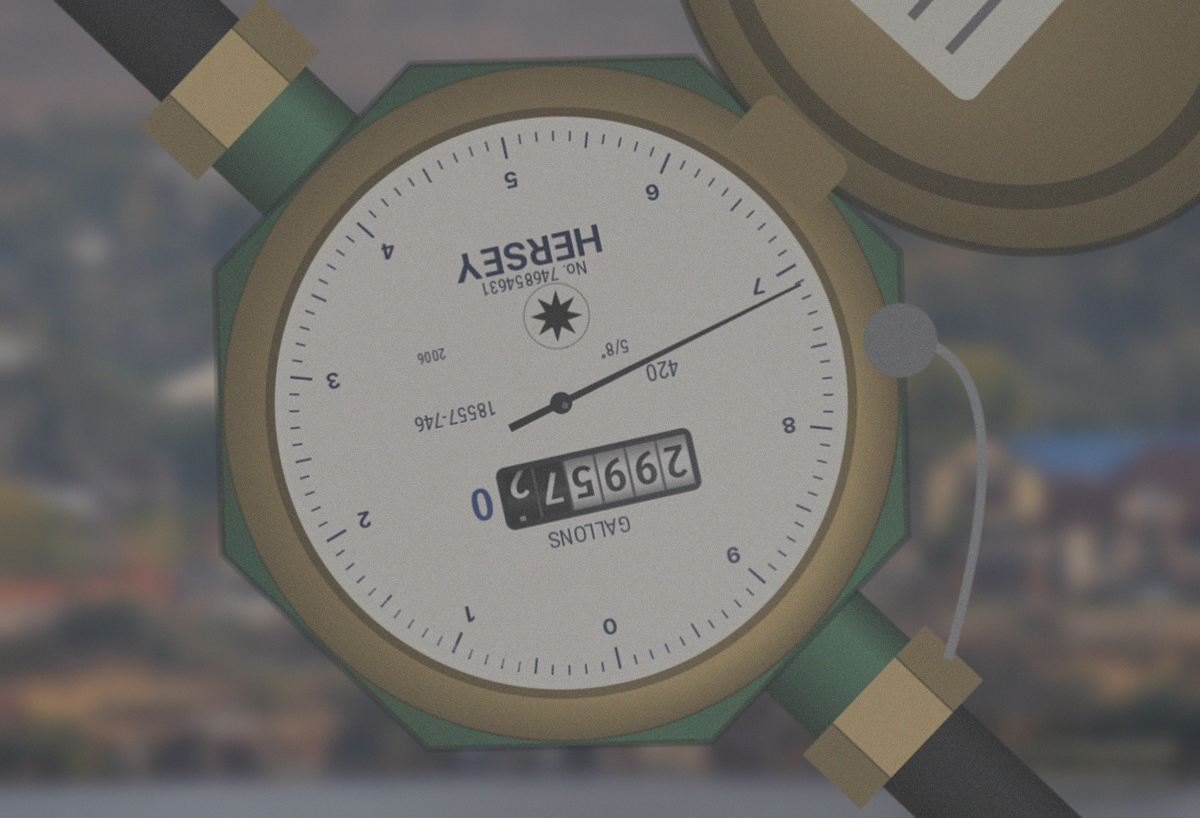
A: 2995717.1 (gal)
